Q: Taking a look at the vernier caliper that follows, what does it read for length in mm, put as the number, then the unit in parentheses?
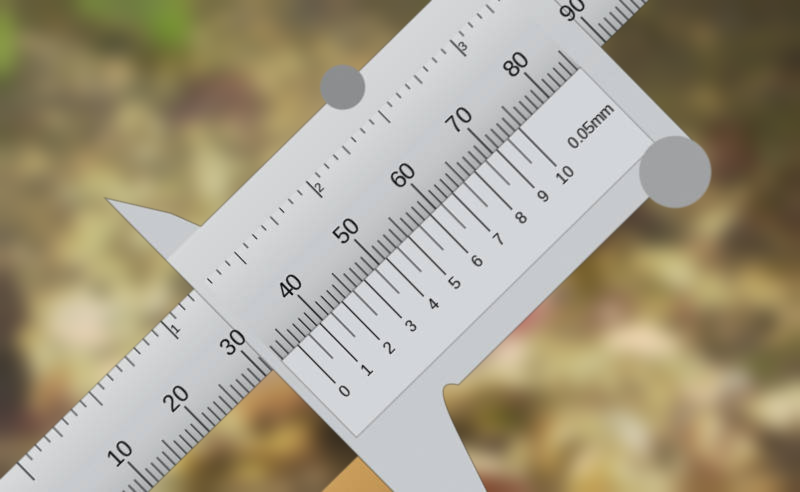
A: 35.6 (mm)
